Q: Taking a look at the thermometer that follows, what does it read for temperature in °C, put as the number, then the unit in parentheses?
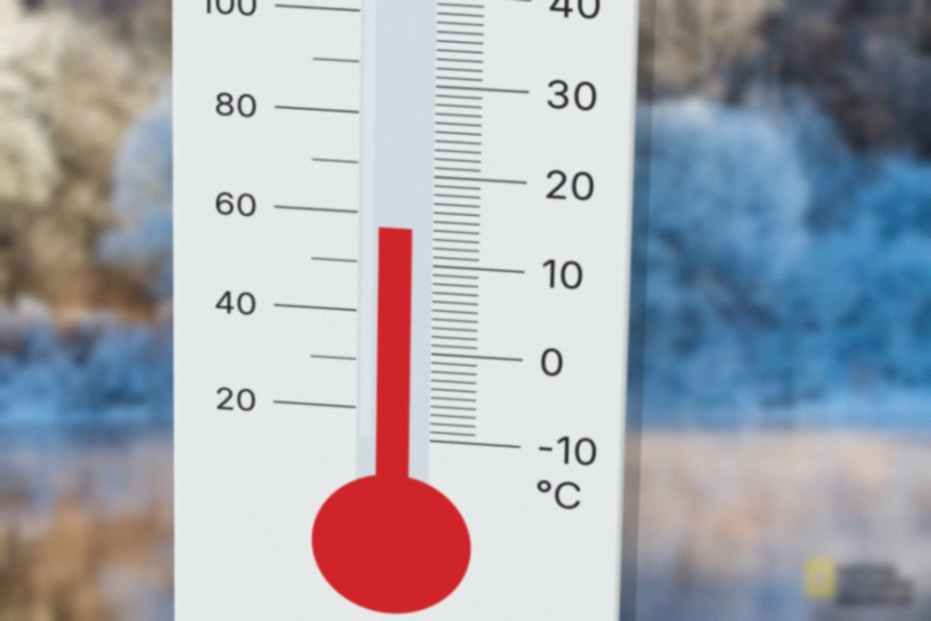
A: 14 (°C)
